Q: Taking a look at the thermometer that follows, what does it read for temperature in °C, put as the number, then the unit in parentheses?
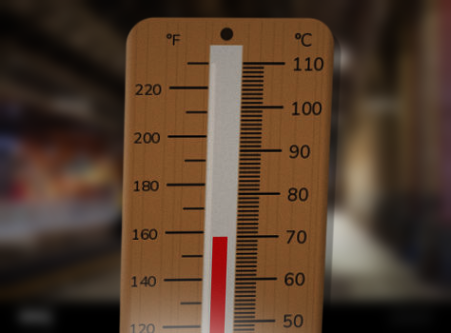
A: 70 (°C)
